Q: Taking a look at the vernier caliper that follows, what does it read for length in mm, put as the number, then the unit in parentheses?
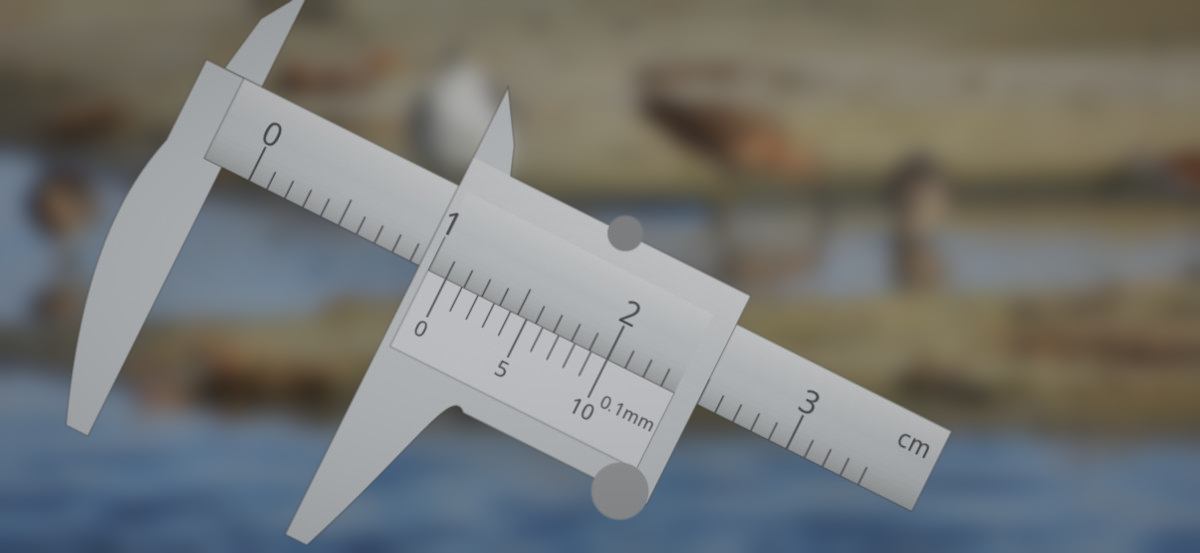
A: 11.0 (mm)
